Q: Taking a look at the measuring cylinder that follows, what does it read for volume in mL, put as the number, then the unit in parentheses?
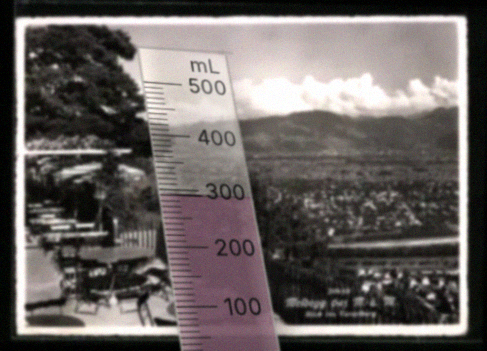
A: 290 (mL)
